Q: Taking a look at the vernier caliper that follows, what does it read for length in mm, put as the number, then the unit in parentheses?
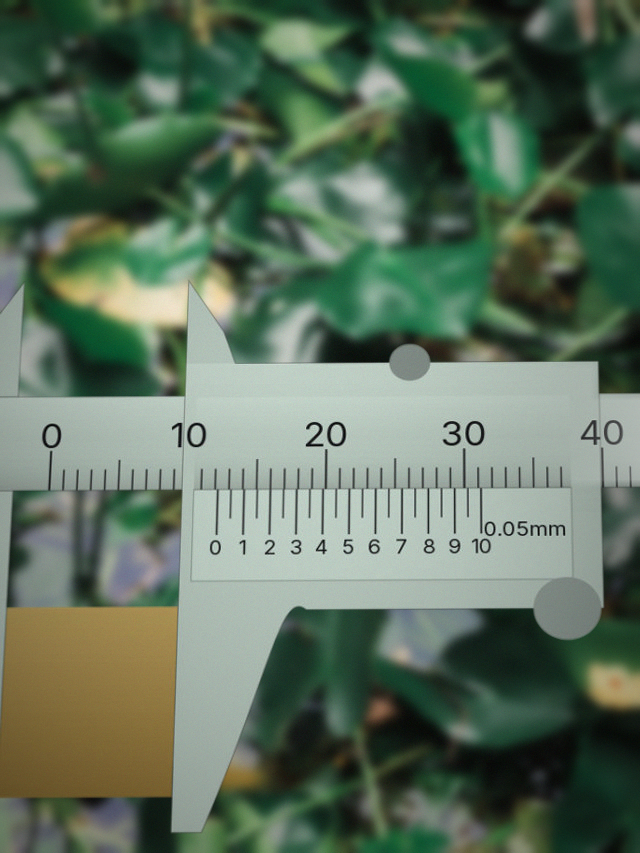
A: 12.2 (mm)
